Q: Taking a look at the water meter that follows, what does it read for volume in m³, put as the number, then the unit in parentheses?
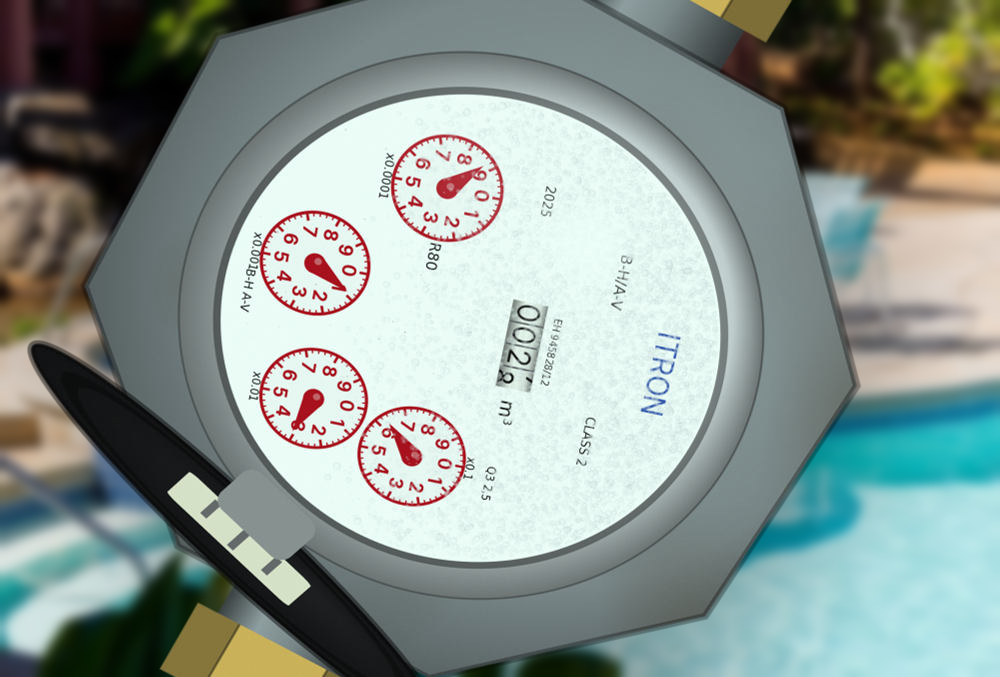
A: 27.6308 (m³)
